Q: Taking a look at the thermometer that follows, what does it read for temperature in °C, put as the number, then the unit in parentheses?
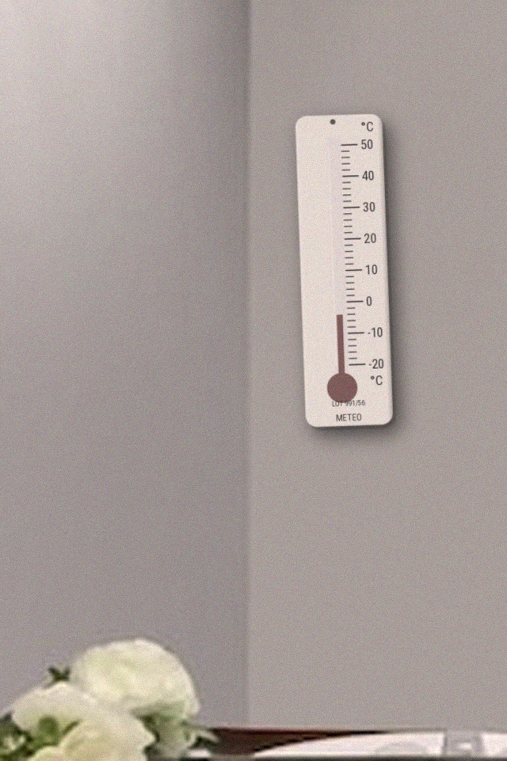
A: -4 (°C)
